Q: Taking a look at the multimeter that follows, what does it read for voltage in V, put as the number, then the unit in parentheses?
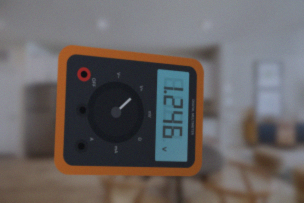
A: 1.246 (V)
